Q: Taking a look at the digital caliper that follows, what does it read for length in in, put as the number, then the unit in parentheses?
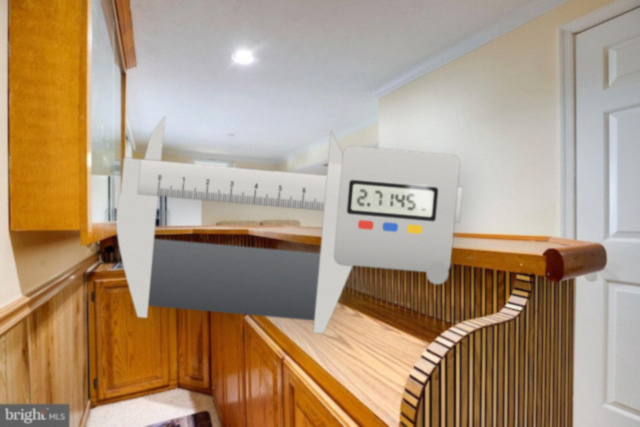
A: 2.7145 (in)
